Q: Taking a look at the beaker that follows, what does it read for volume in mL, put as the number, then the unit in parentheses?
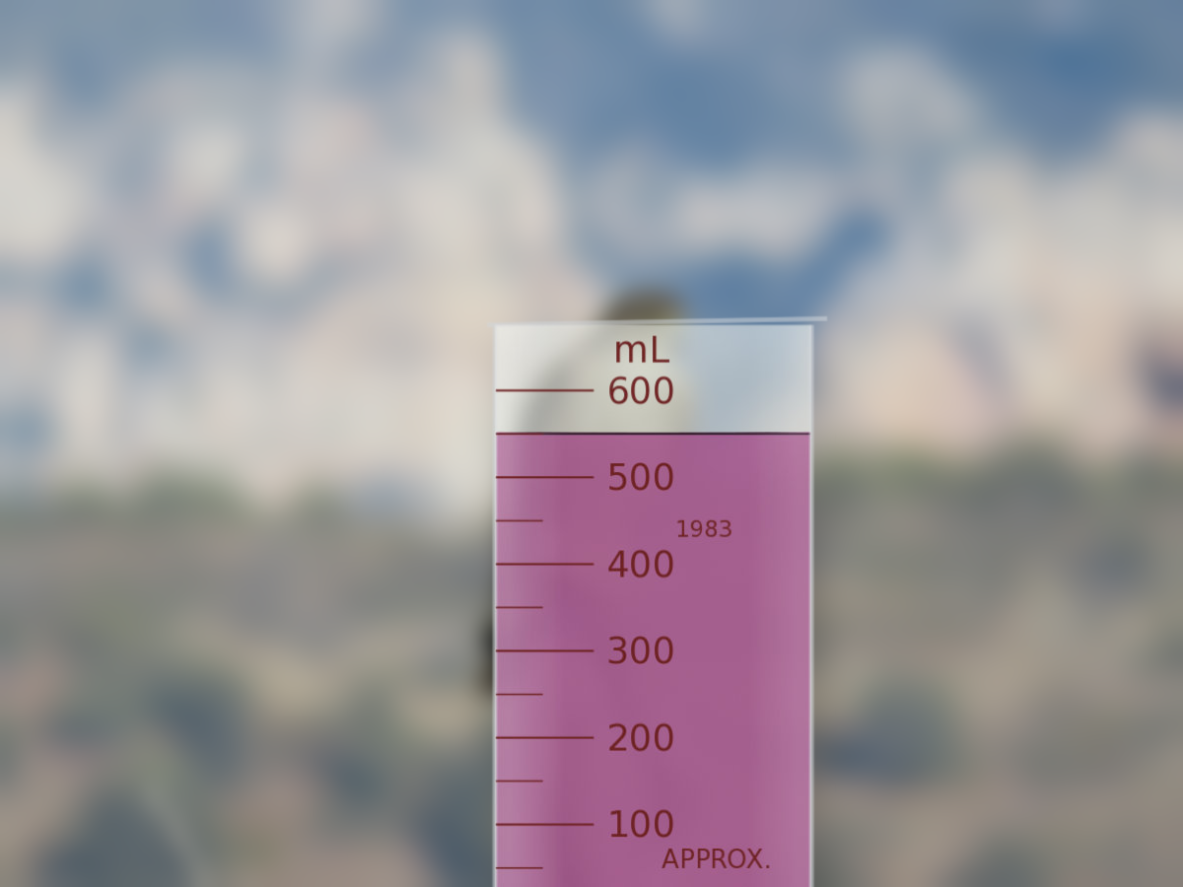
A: 550 (mL)
